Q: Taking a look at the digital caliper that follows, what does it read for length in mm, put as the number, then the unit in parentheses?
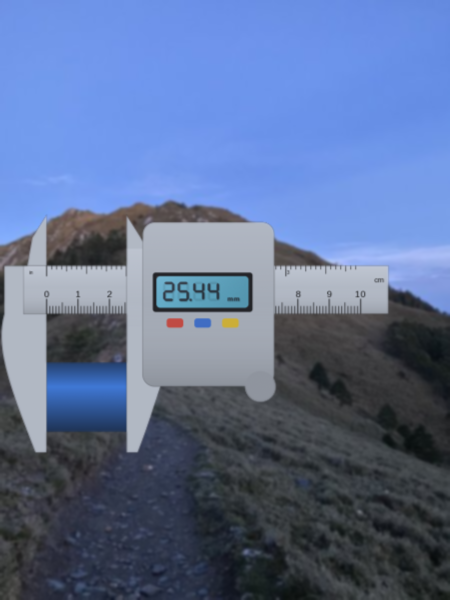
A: 25.44 (mm)
